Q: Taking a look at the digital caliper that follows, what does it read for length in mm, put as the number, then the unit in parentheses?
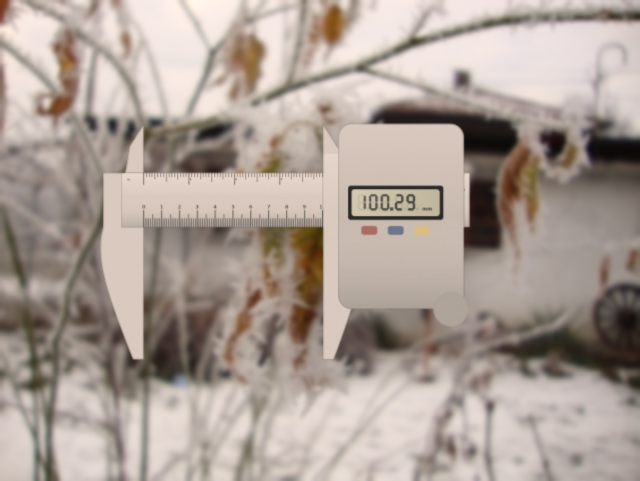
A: 100.29 (mm)
